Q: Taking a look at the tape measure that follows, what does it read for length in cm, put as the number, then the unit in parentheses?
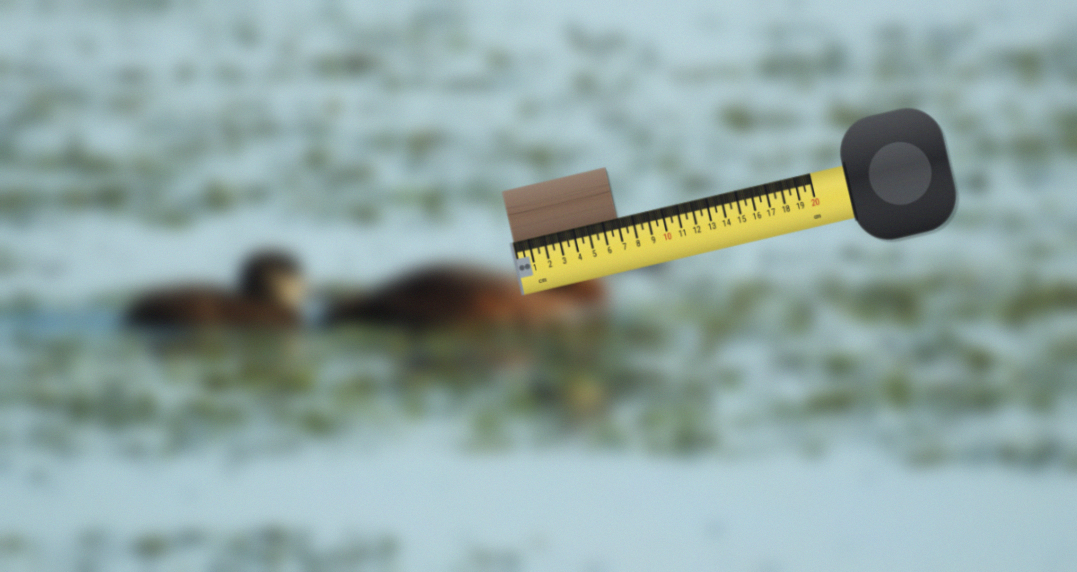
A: 7 (cm)
